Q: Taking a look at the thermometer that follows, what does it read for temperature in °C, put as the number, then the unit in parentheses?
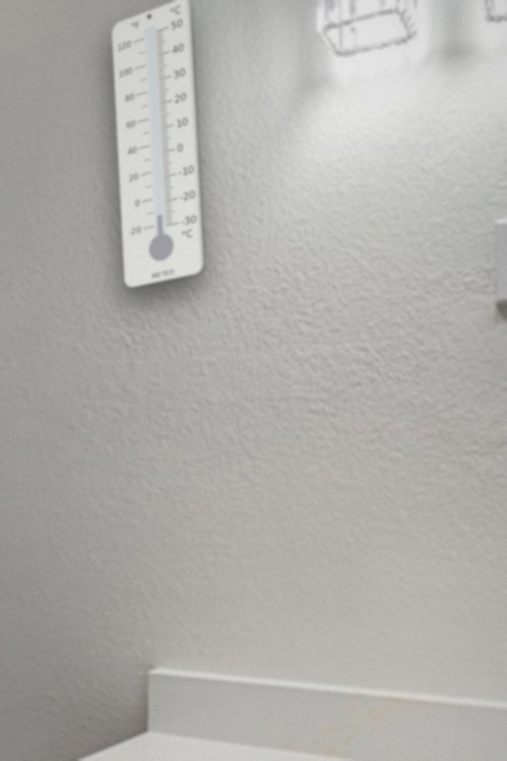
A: -25 (°C)
